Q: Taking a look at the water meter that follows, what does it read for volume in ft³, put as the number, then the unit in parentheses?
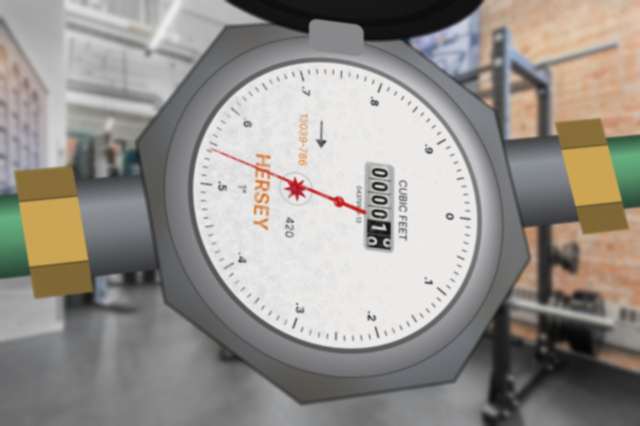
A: 18.54 (ft³)
